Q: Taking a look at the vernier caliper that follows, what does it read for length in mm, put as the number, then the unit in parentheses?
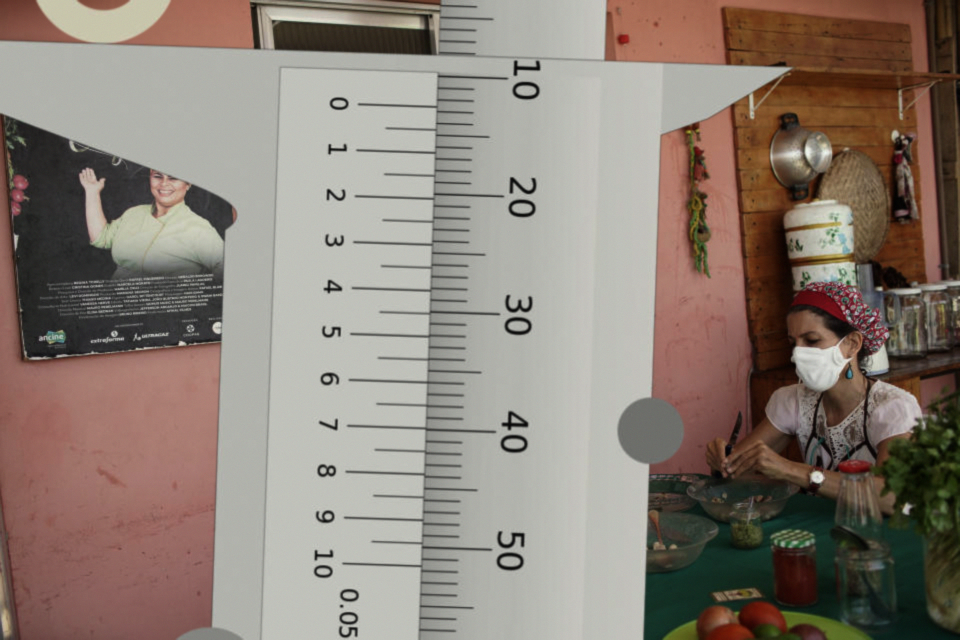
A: 12.6 (mm)
